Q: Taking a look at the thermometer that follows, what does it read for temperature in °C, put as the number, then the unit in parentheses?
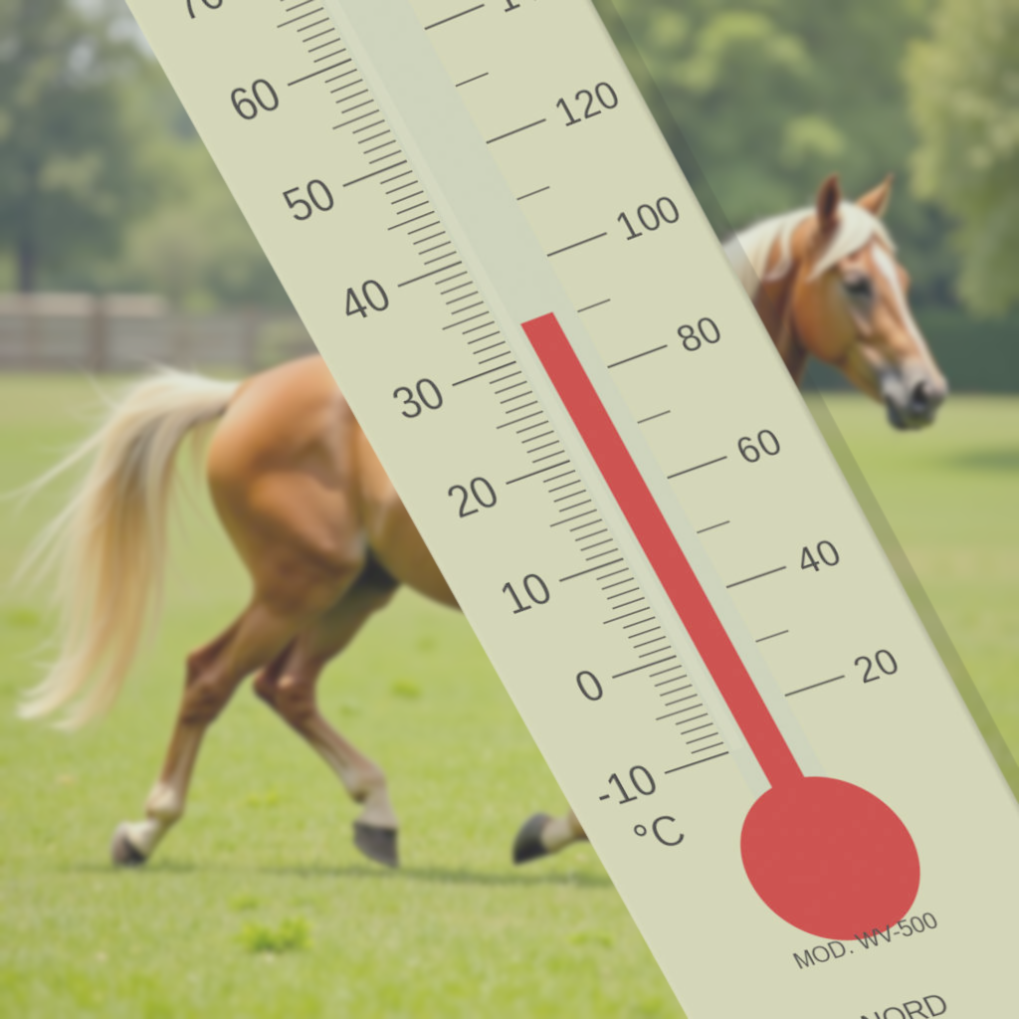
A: 33 (°C)
